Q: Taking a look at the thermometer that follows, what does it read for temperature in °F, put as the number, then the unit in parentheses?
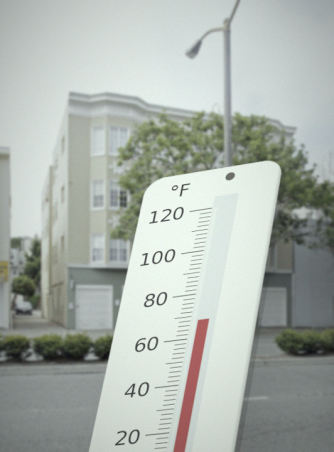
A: 68 (°F)
